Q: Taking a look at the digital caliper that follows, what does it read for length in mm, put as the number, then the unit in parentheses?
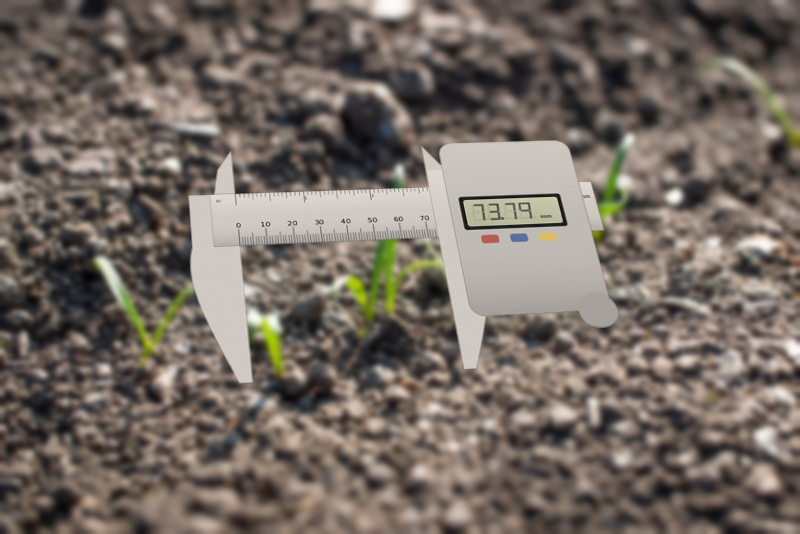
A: 73.79 (mm)
